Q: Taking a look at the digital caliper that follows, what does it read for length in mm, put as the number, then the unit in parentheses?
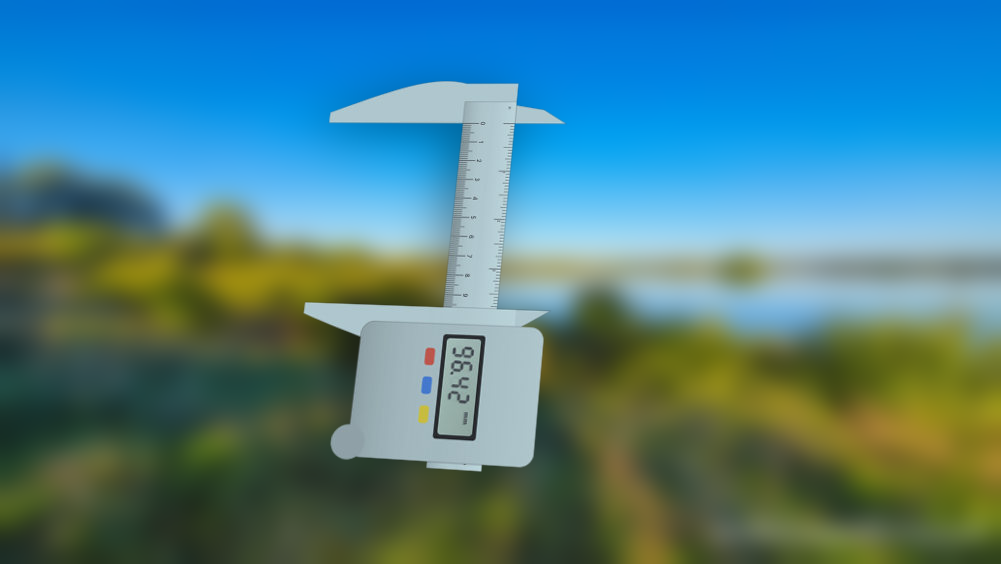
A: 96.42 (mm)
